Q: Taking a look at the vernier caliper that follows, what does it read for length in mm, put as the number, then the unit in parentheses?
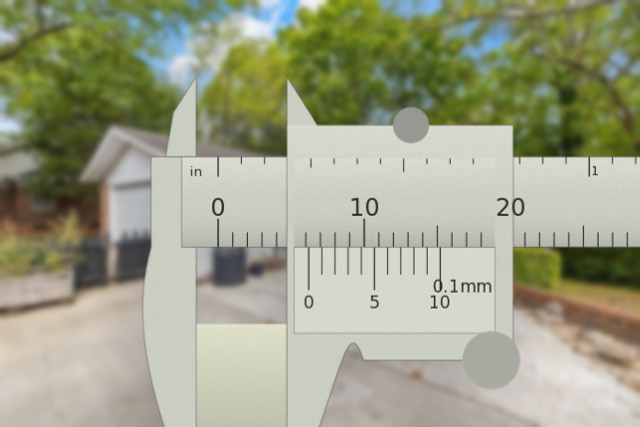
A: 6.2 (mm)
